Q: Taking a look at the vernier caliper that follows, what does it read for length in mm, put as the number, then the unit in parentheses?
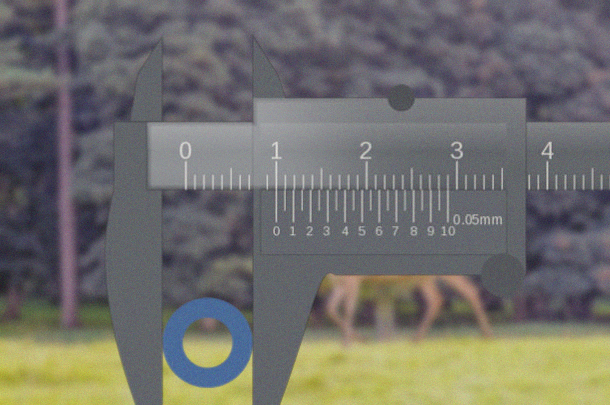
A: 10.0 (mm)
